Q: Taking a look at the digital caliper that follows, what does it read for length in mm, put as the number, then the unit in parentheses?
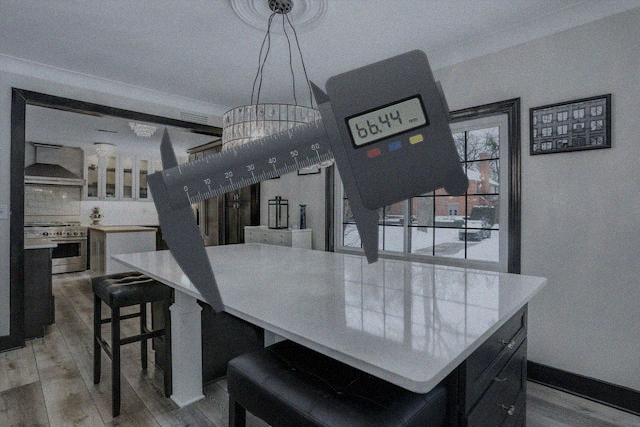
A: 66.44 (mm)
